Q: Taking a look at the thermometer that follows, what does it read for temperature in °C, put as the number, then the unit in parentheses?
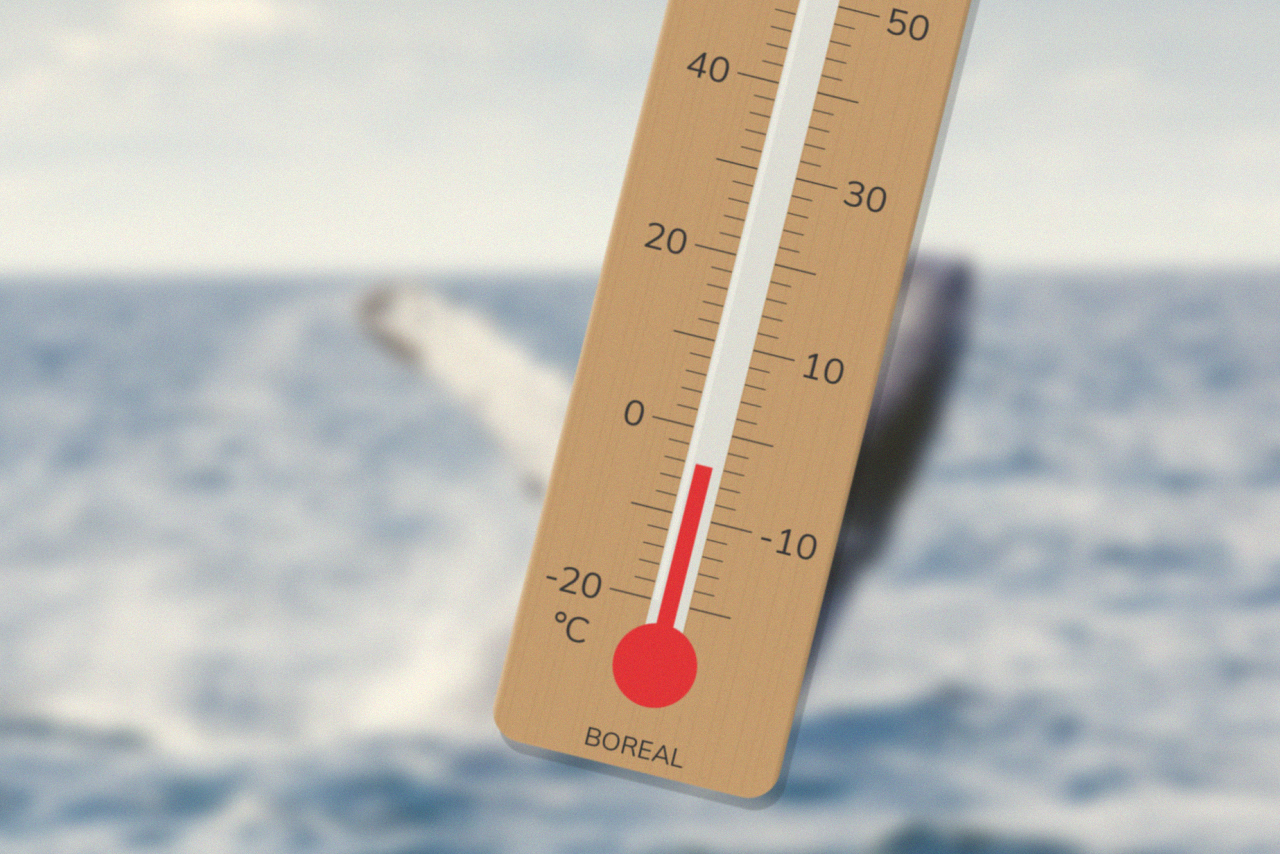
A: -4 (°C)
